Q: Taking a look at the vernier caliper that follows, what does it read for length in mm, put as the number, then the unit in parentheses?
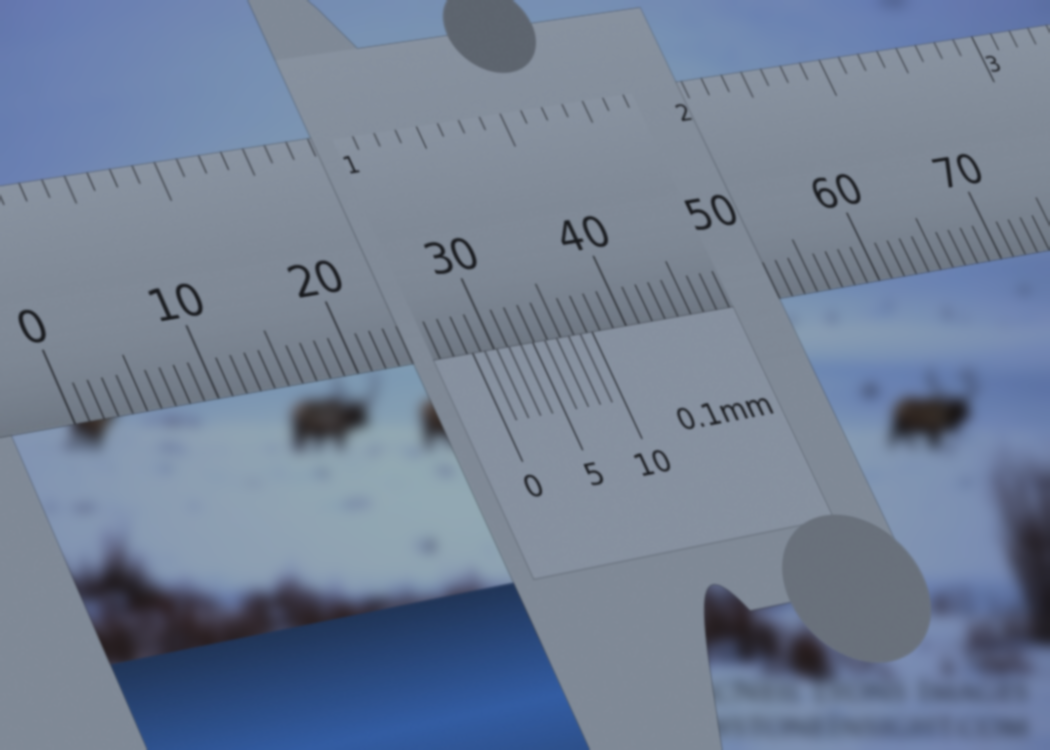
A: 28.4 (mm)
